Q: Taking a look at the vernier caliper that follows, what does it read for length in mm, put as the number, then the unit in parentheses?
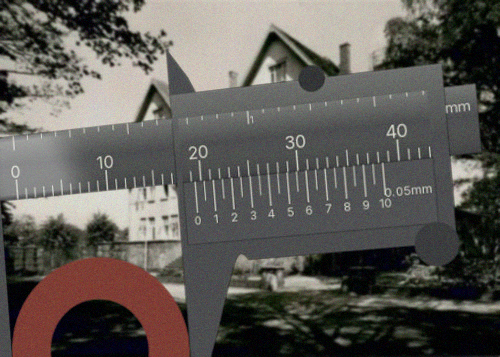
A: 19.4 (mm)
